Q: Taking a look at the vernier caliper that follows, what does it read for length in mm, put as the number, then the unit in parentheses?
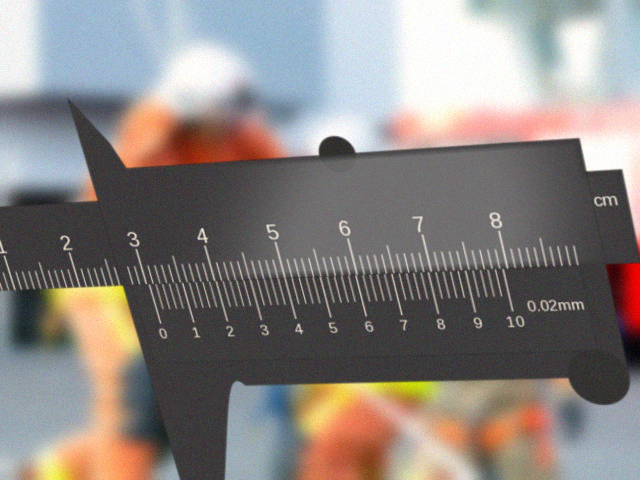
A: 30.4 (mm)
